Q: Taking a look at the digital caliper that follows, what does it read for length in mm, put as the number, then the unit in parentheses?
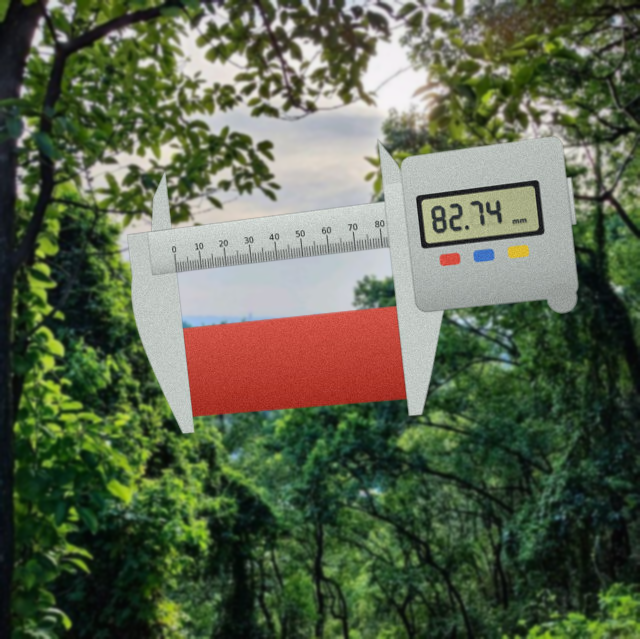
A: 82.74 (mm)
